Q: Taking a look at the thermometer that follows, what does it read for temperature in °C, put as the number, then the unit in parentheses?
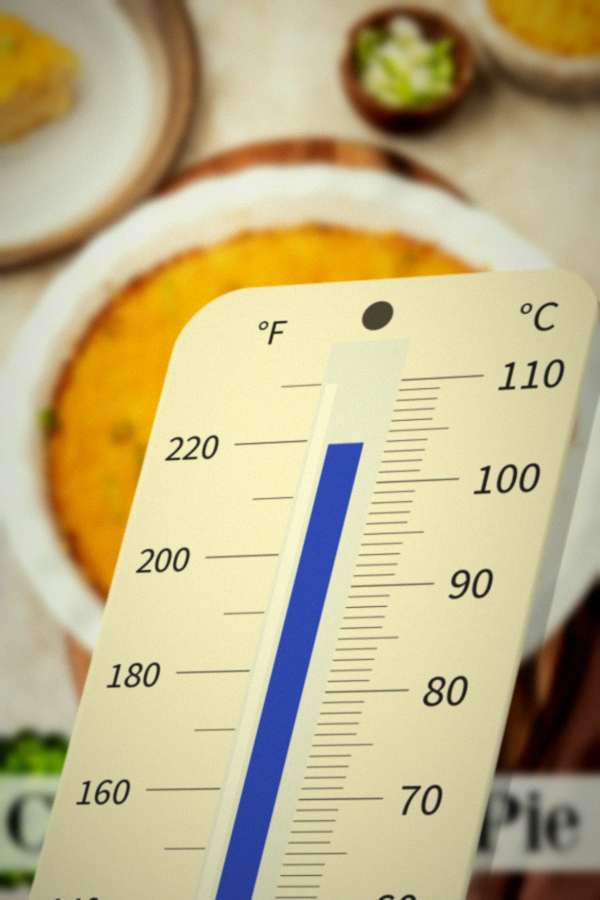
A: 104 (°C)
